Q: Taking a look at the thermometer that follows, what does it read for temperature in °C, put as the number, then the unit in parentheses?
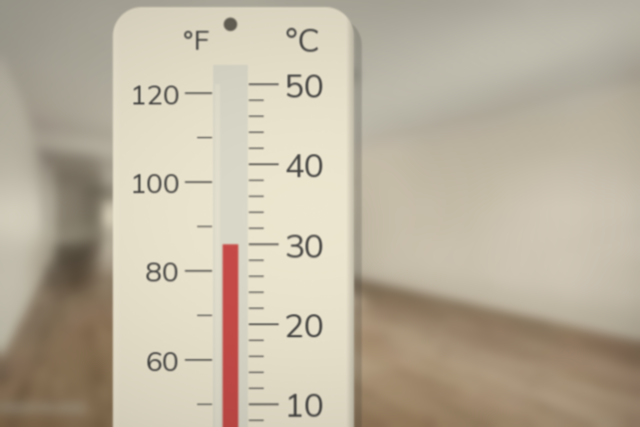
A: 30 (°C)
